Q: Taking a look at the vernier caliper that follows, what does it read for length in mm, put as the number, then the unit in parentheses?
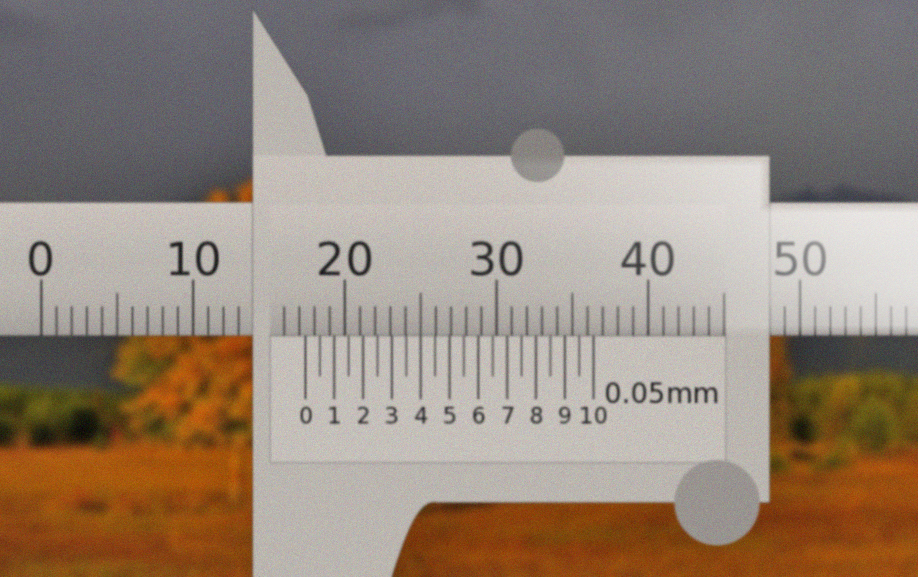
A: 17.4 (mm)
